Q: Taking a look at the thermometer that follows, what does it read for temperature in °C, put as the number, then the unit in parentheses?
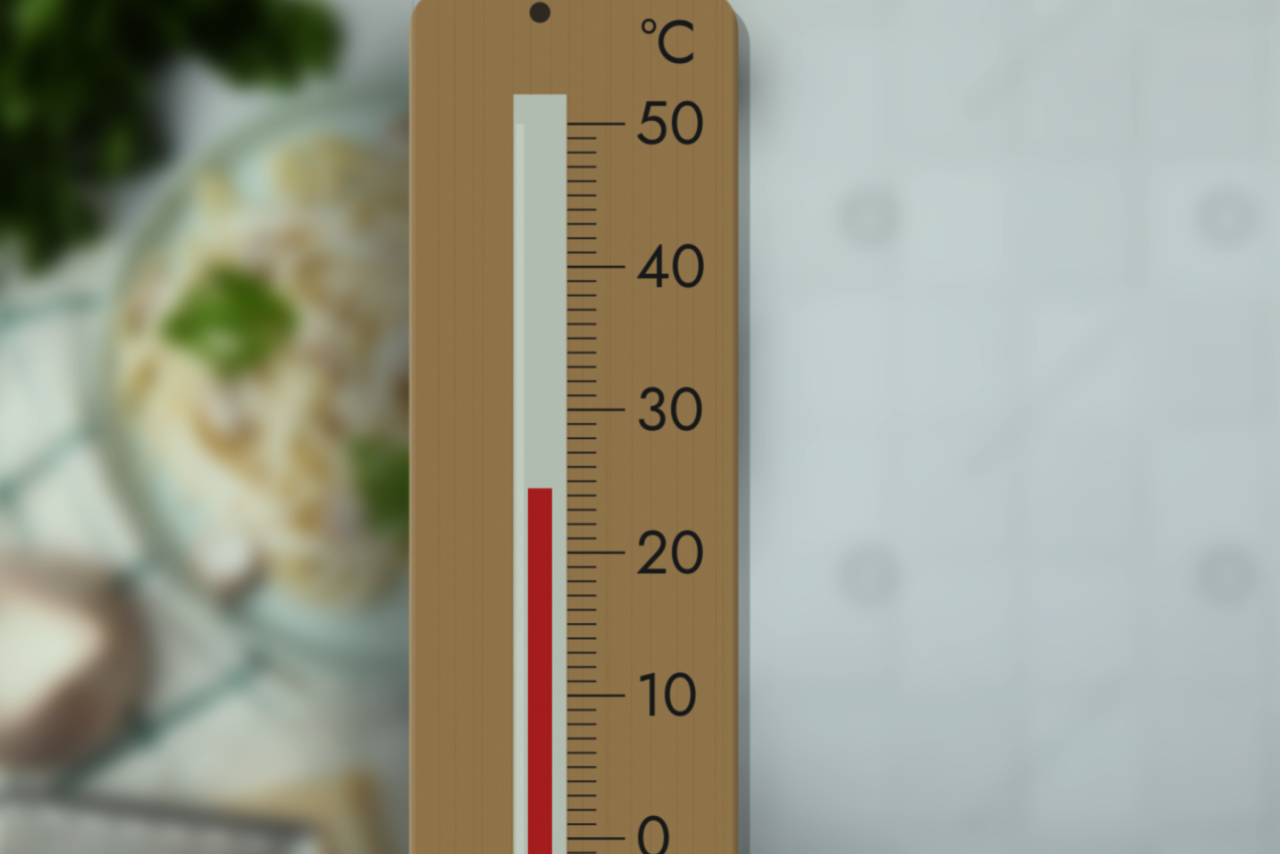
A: 24.5 (°C)
